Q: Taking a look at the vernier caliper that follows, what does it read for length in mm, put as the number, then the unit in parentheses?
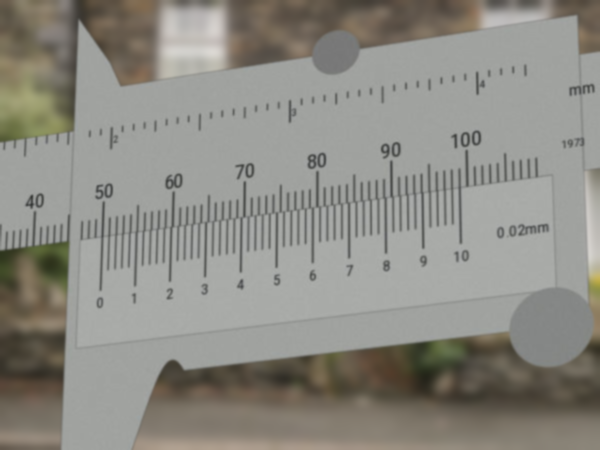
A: 50.0 (mm)
